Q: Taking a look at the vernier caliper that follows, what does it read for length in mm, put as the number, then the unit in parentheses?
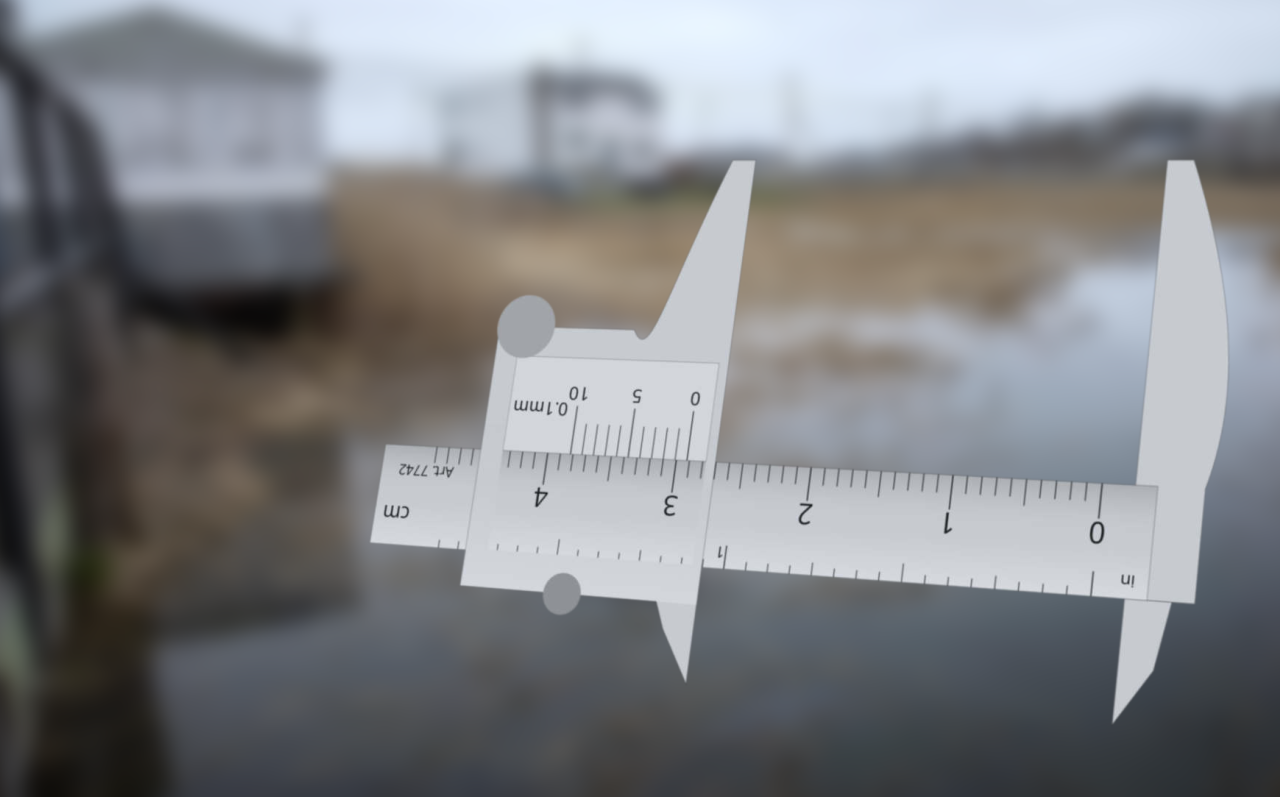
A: 29.2 (mm)
